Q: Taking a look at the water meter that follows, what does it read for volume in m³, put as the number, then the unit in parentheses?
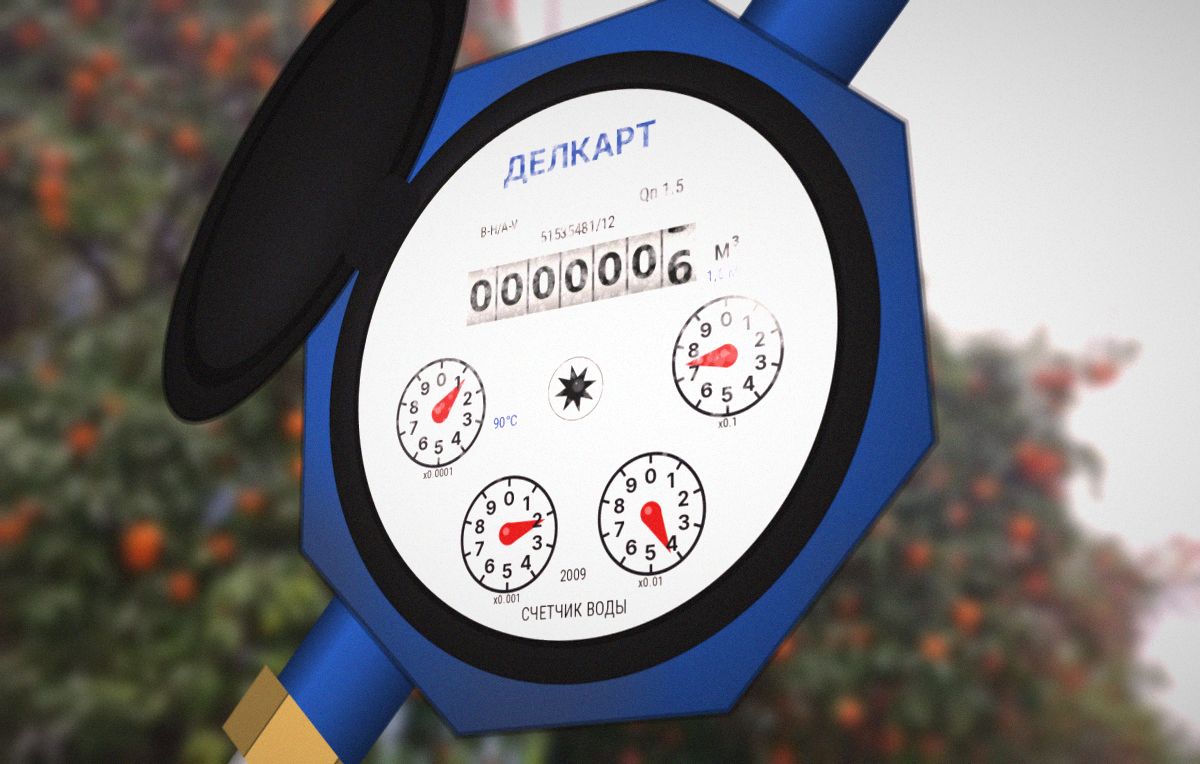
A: 5.7421 (m³)
